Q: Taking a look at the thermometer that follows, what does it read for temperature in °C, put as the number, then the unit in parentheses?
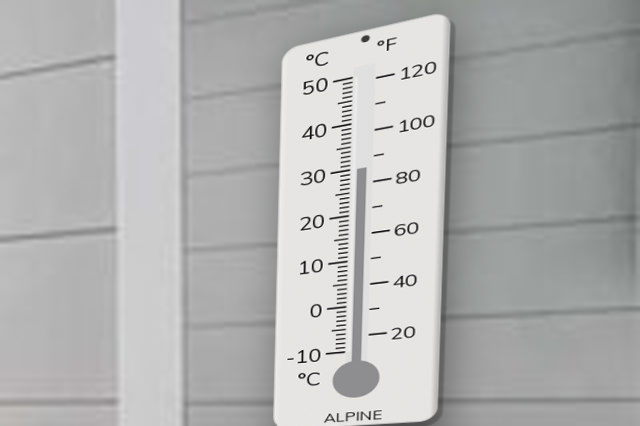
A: 30 (°C)
